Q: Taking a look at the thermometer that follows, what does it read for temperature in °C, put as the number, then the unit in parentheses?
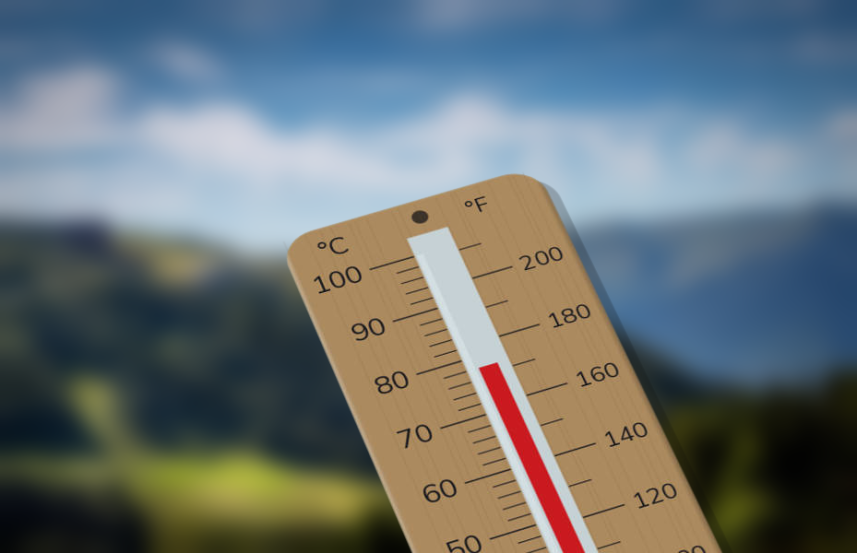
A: 78 (°C)
